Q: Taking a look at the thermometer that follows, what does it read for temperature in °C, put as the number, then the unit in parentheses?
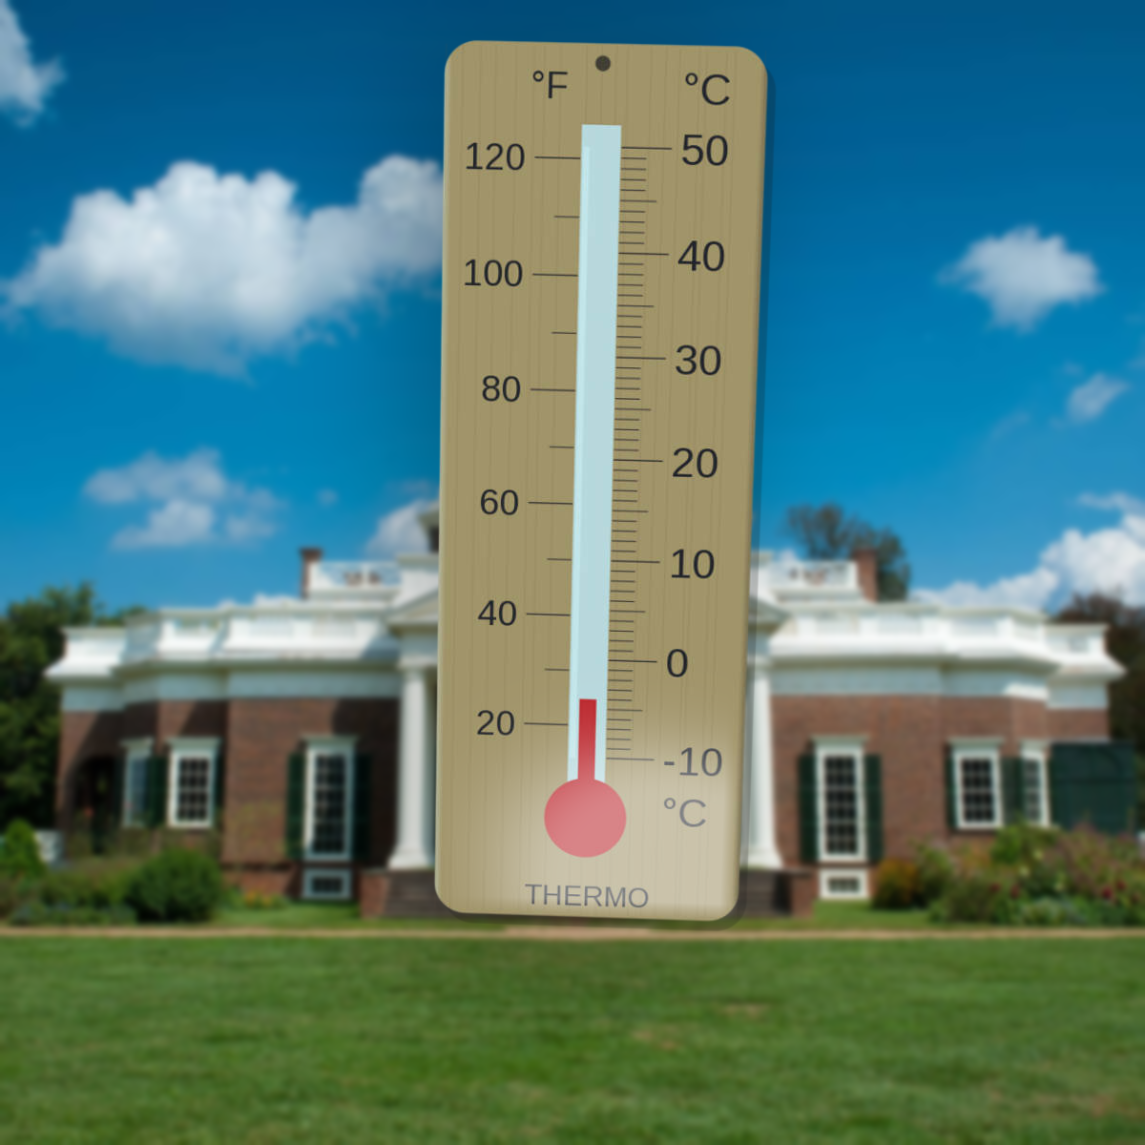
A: -4 (°C)
